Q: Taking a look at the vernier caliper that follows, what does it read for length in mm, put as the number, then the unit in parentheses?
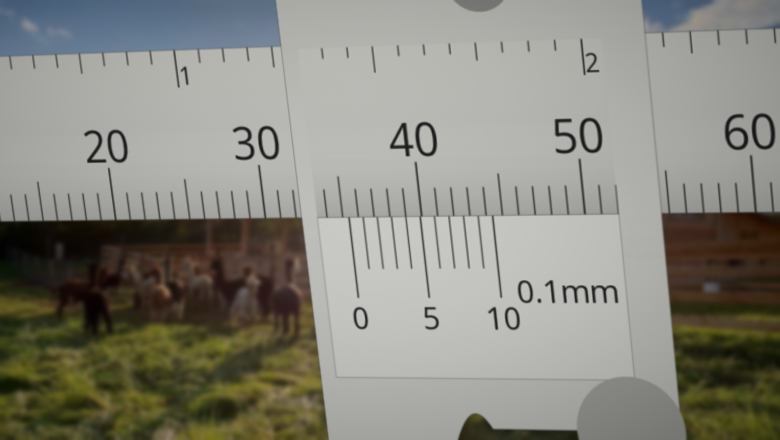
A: 35.4 (mm)
